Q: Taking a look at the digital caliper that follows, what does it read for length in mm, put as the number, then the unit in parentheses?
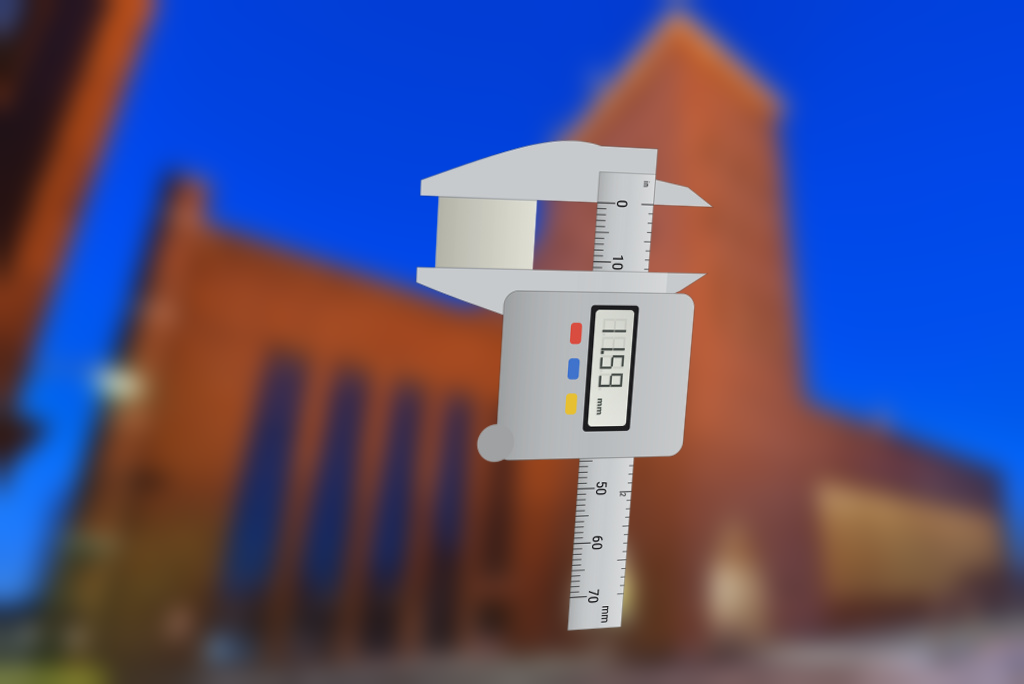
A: 11.59 (mm)
